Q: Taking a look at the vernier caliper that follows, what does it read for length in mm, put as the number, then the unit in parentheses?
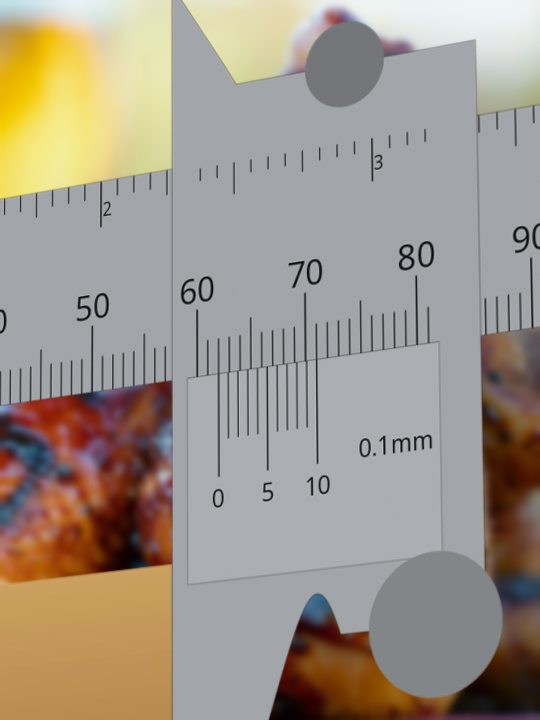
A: 62.0 (mm)
